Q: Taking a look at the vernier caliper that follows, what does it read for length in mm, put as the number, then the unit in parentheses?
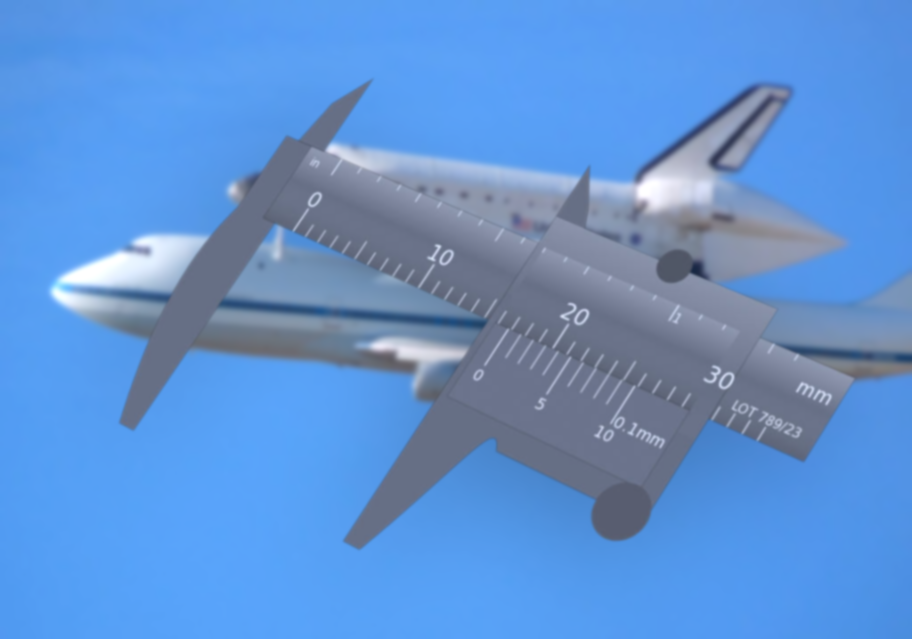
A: 16.8 (mm)
